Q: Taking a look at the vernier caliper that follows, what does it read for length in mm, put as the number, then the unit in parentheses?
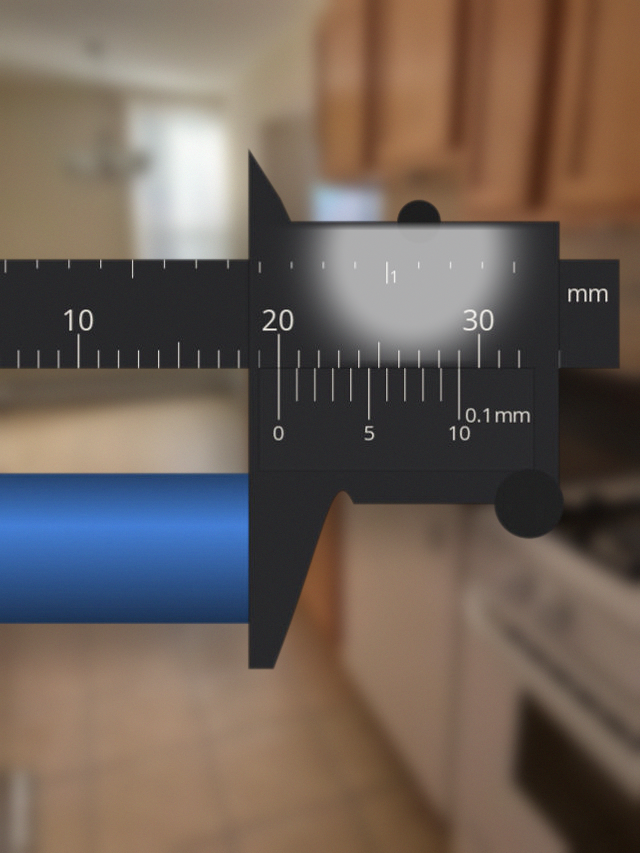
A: 20.0 (mm)
